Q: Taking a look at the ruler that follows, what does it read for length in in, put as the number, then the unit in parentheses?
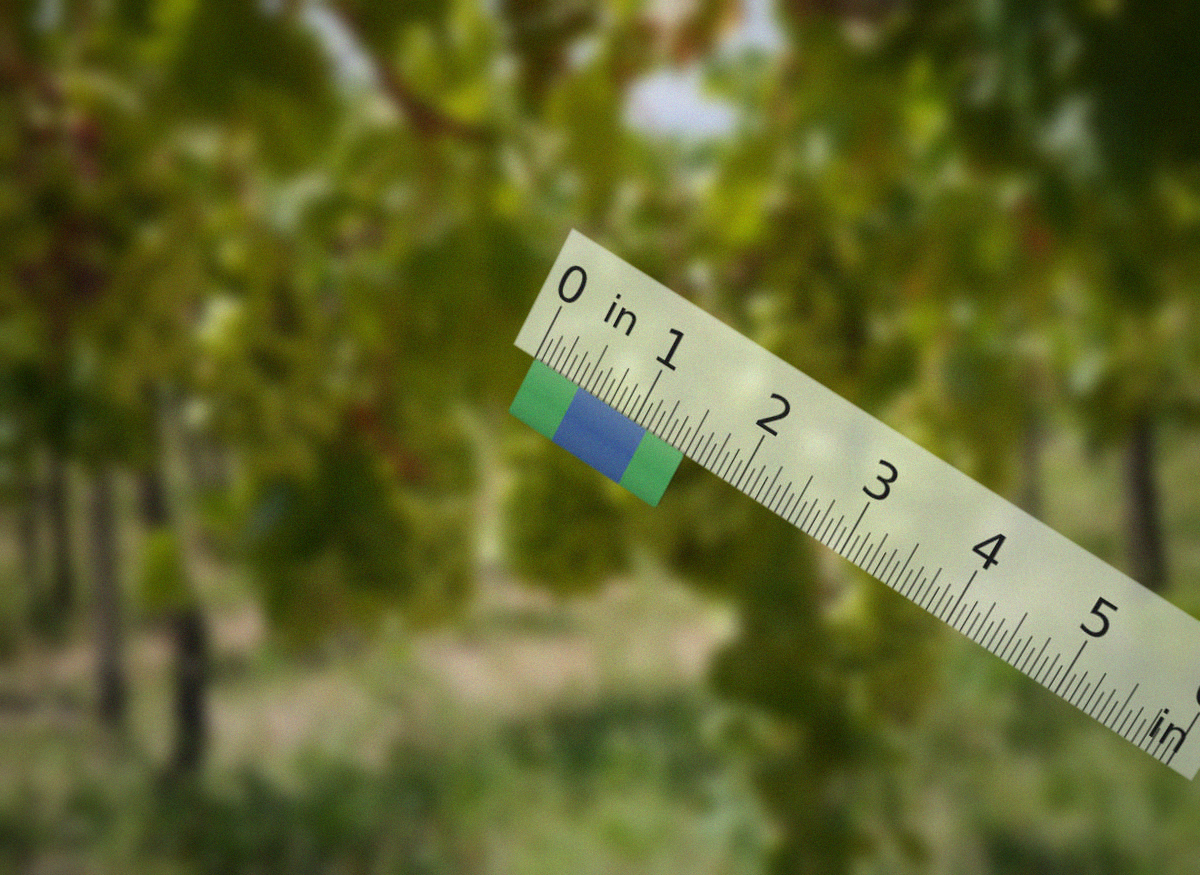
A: 1.5 (in)
